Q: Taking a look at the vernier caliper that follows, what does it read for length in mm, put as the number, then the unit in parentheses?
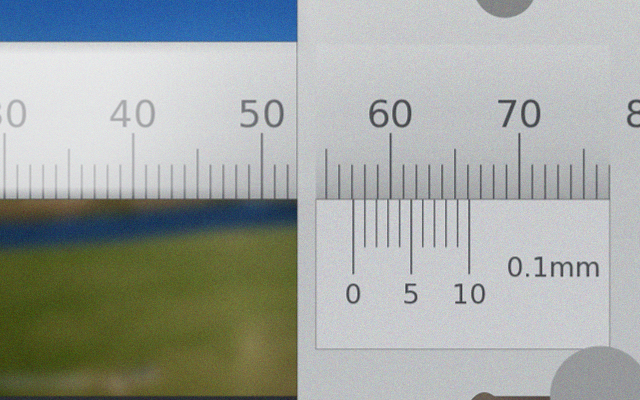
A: 57.1 (mm)
